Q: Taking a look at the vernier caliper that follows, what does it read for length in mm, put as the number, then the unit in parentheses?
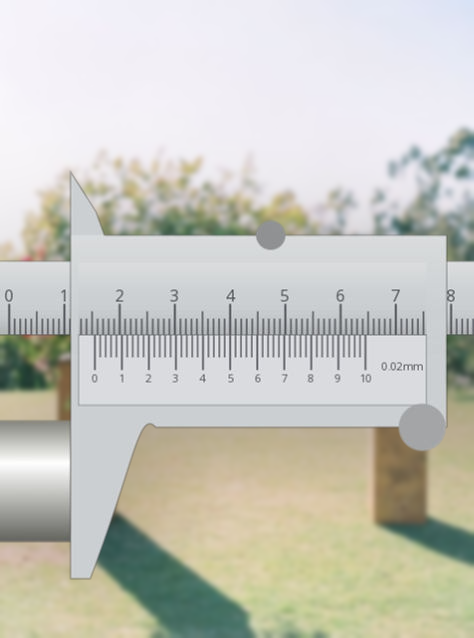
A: 15.5 (mm)
